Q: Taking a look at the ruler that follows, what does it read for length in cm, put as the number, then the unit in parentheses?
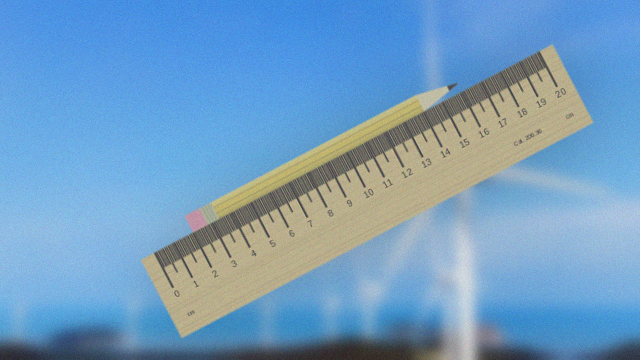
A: 14 (cm)
